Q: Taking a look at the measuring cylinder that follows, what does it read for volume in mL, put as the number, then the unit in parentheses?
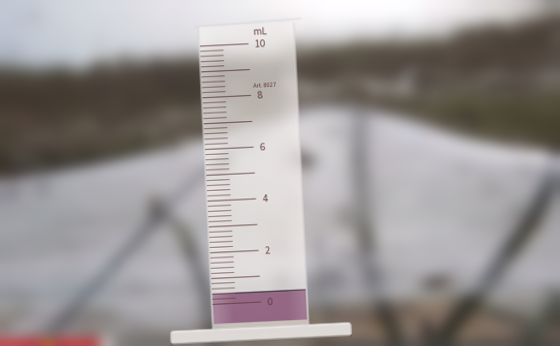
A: 0.4 (mL)
